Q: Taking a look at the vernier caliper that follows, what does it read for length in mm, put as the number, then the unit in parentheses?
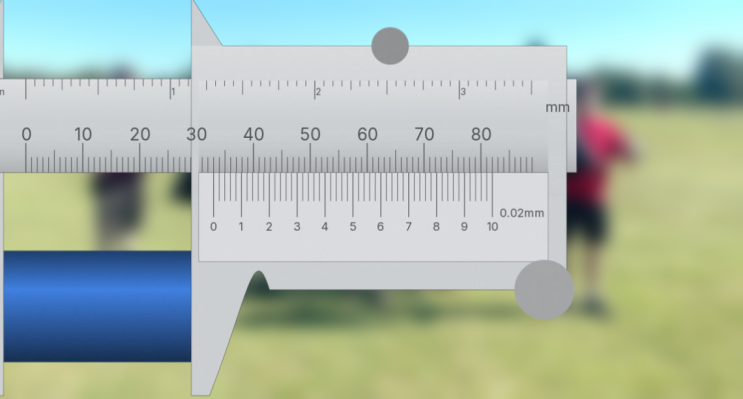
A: 33.0 (mm)
